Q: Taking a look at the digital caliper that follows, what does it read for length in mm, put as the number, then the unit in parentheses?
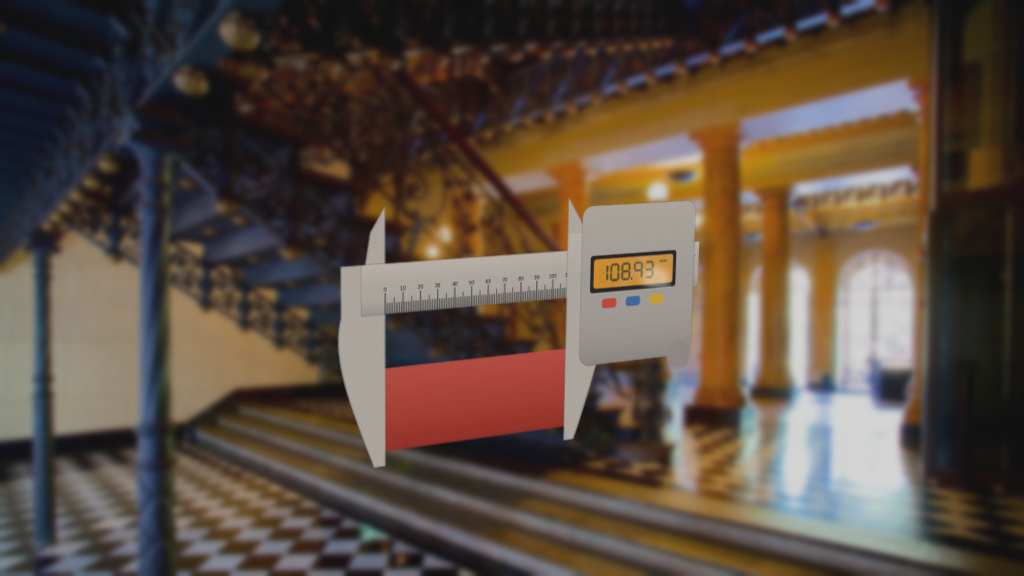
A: 108.93 (mm)
